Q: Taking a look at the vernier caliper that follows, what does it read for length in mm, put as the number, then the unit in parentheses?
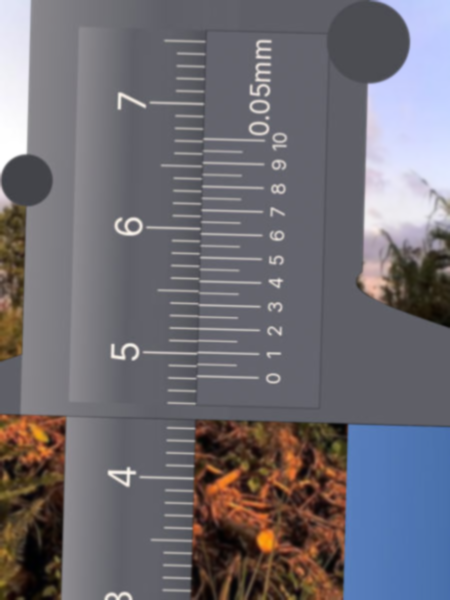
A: 48.2 (mm)
